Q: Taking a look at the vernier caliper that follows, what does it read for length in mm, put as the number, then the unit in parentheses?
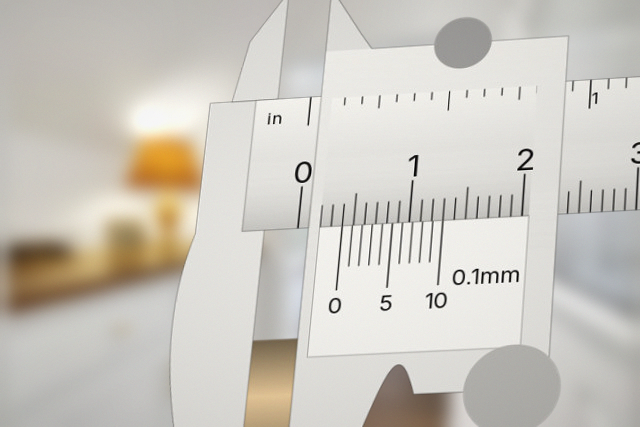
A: 4.0 (mm)
